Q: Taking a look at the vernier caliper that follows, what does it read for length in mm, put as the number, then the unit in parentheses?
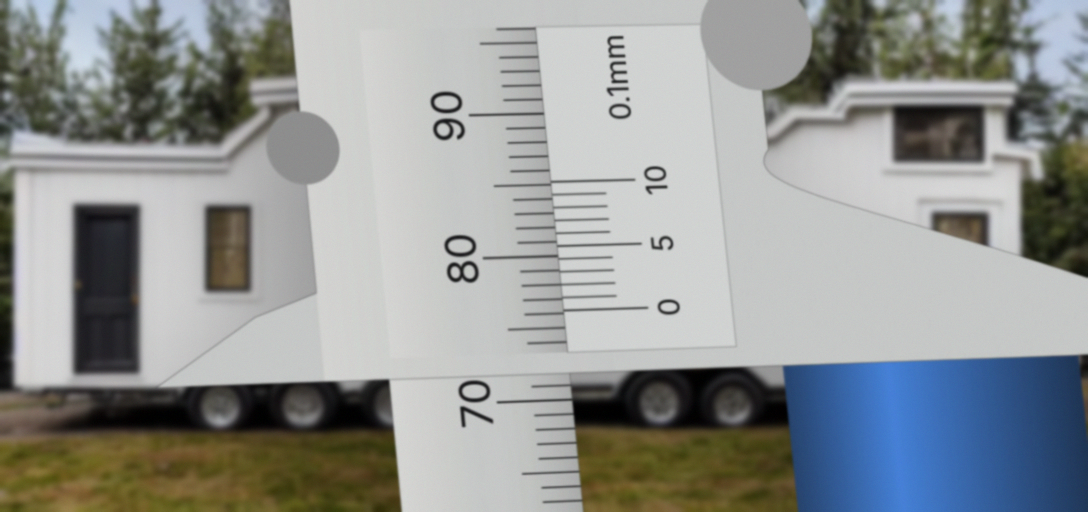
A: 76.2 (mm)
